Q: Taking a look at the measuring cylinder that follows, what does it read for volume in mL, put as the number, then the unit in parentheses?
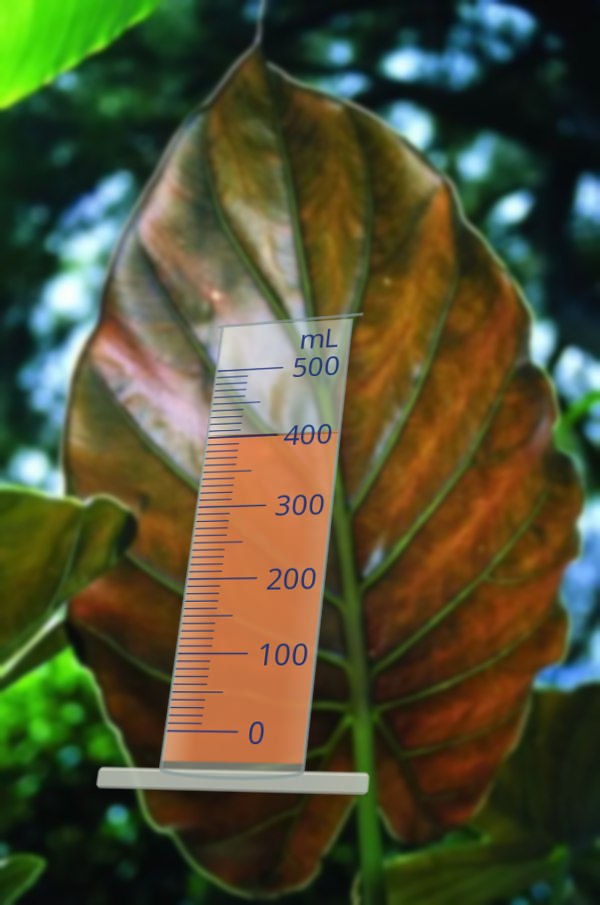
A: 400 (mL)
